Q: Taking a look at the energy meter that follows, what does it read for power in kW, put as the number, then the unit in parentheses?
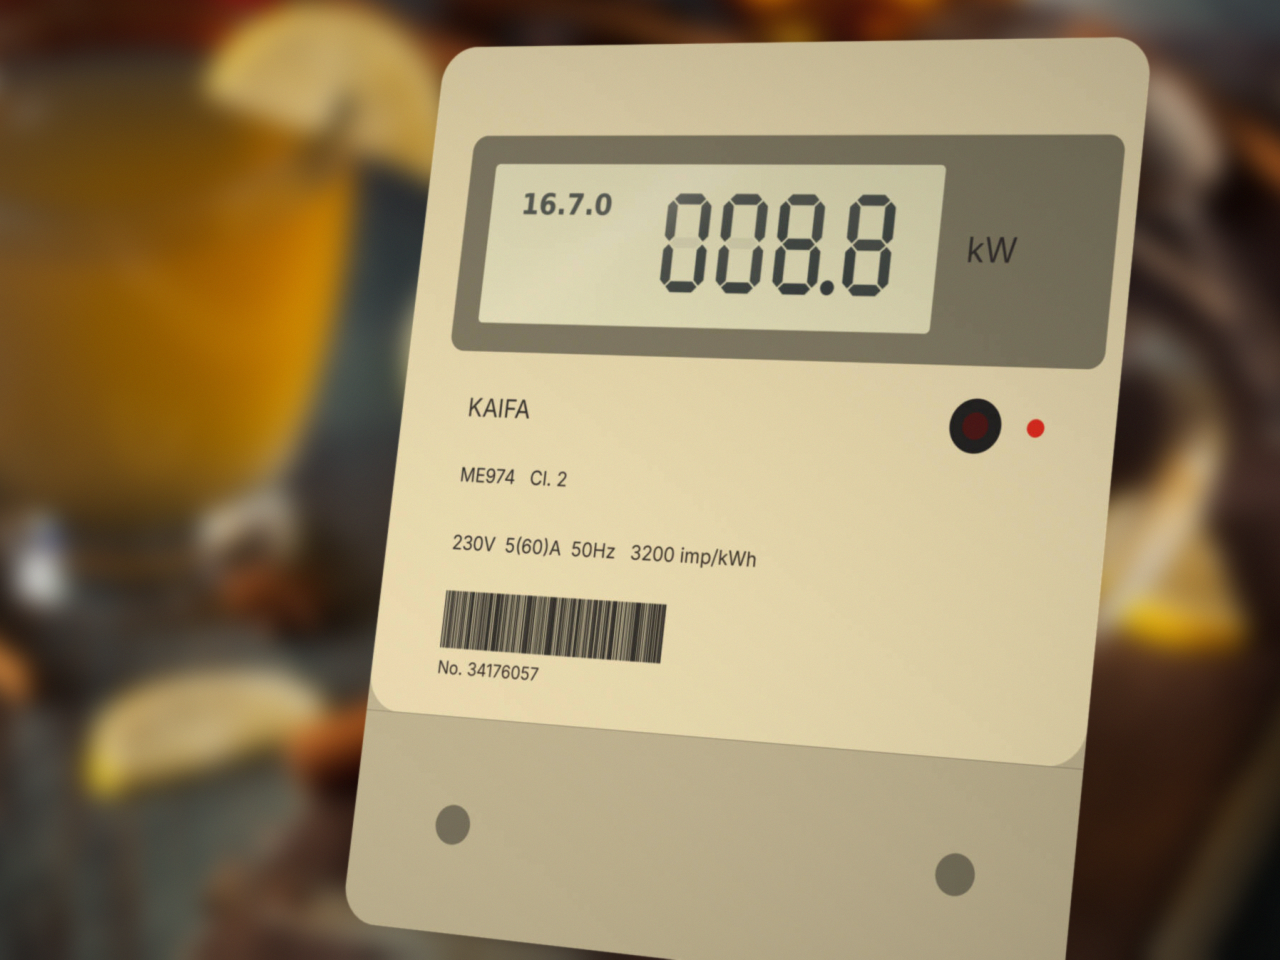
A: 8.8 (kW)
